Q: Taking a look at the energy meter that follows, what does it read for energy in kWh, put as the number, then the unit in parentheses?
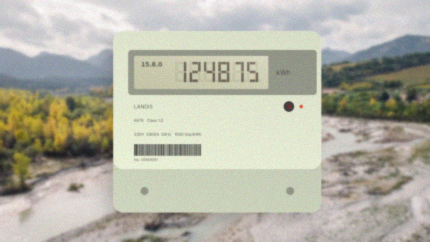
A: 124875 (kWh)
